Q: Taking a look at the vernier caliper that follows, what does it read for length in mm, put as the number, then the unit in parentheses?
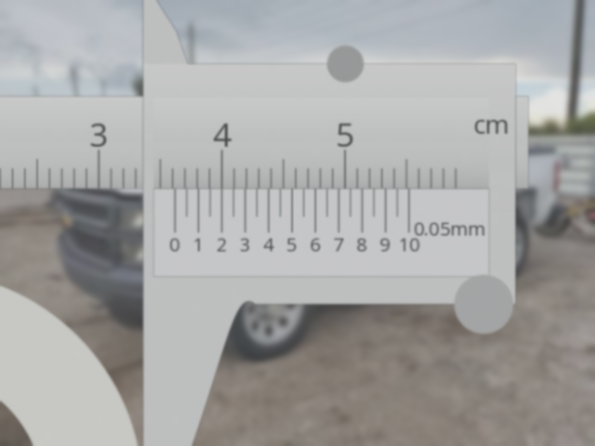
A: 36.2 (mm)
